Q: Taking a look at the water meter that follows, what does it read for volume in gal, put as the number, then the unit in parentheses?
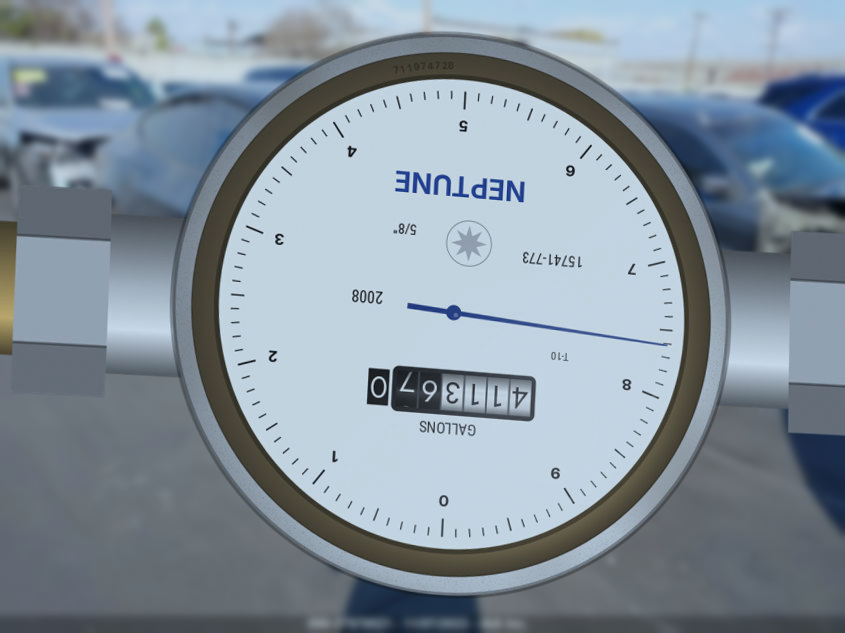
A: 4113667.6 (gal)
